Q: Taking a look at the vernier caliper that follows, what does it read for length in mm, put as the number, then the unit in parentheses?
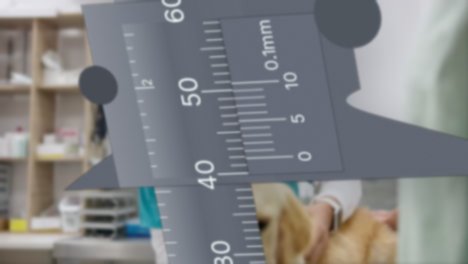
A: 41.8 (mm)
